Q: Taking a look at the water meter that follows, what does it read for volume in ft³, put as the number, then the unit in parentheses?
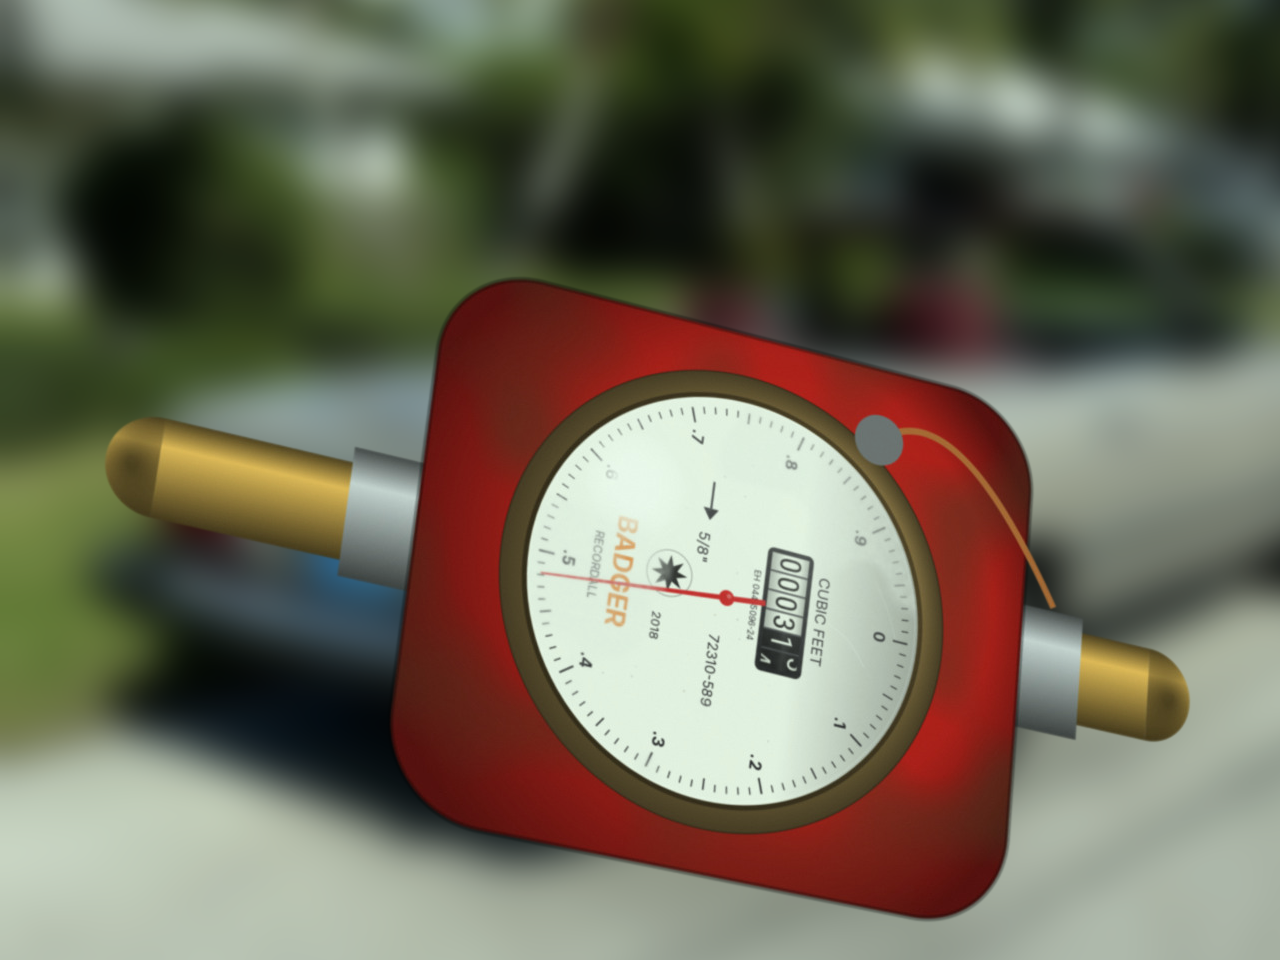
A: 313.48 (ft³)
